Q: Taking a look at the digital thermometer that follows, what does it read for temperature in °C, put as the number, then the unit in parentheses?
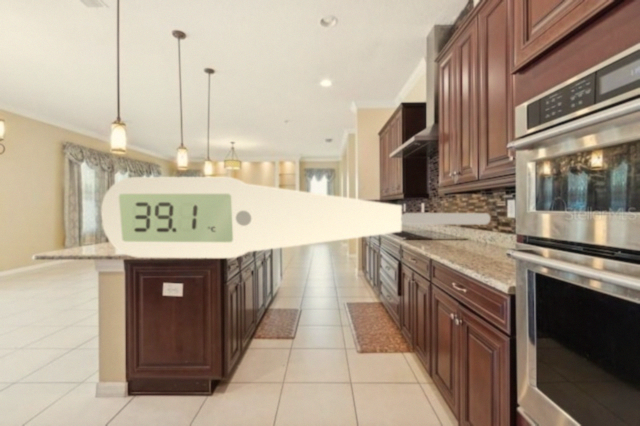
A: 39.1 (°C)
